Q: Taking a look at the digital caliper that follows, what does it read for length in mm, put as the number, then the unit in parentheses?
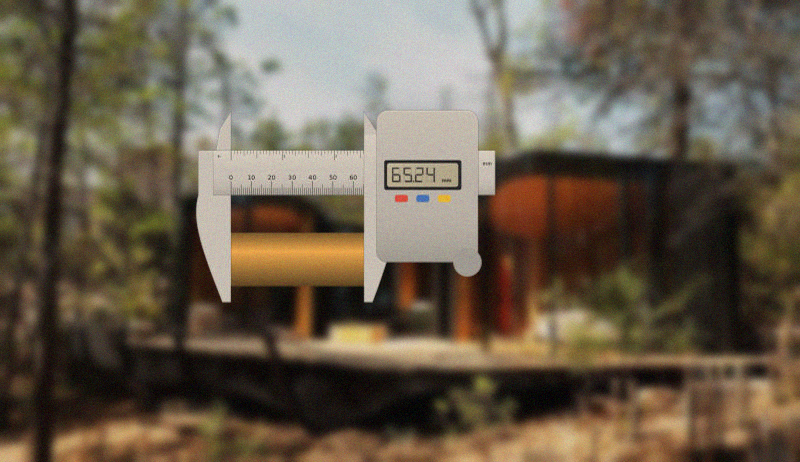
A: 65.24 (mm)
